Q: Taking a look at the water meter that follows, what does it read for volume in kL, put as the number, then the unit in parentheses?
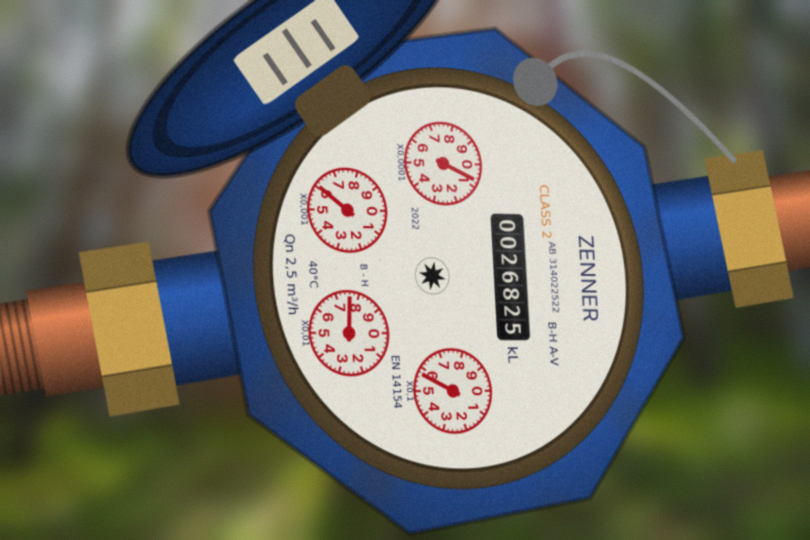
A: 26825.5760 (kL)
